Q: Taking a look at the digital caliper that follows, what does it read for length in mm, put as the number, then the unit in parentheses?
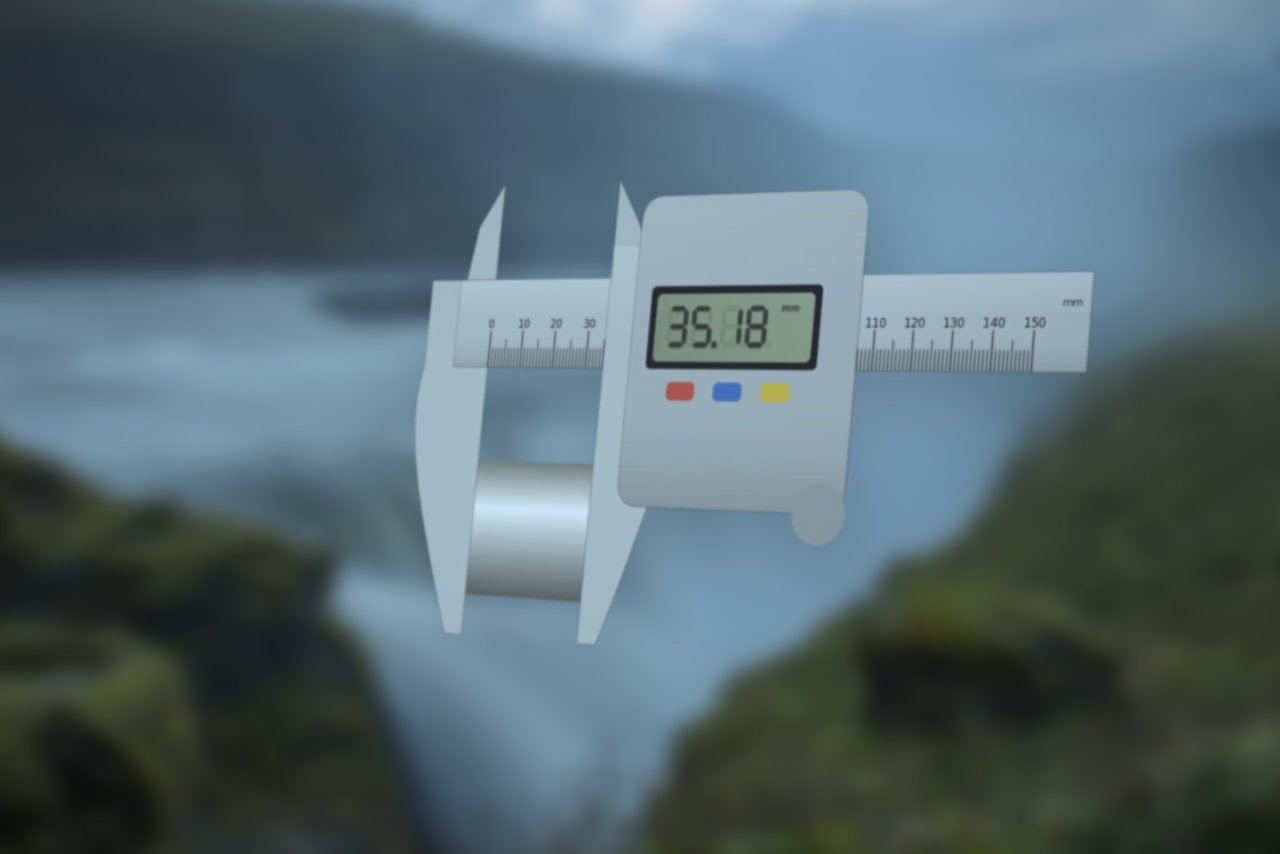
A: 35.18 (mm)
